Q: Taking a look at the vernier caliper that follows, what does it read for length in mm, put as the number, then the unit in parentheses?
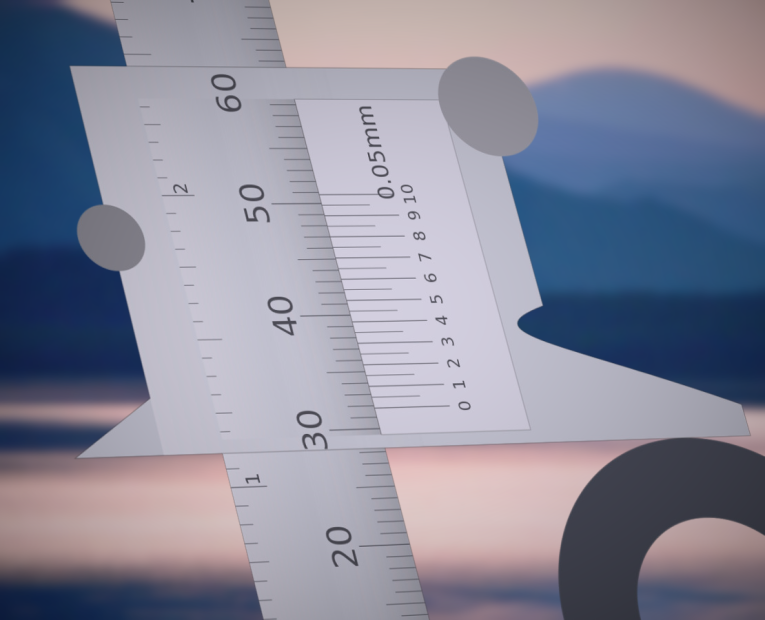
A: 31.8 (mm)
